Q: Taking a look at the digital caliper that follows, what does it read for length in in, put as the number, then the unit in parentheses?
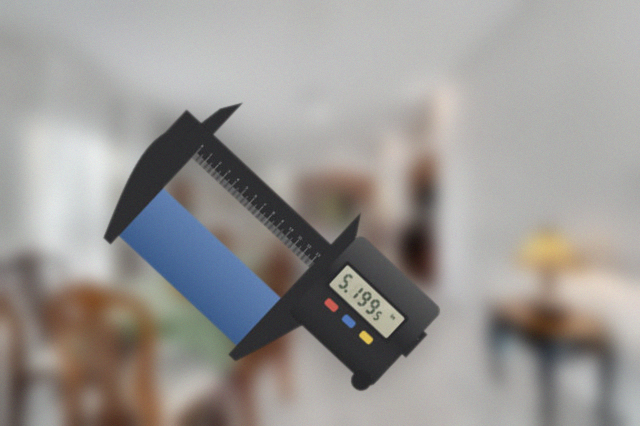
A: 5.1995 (in)
